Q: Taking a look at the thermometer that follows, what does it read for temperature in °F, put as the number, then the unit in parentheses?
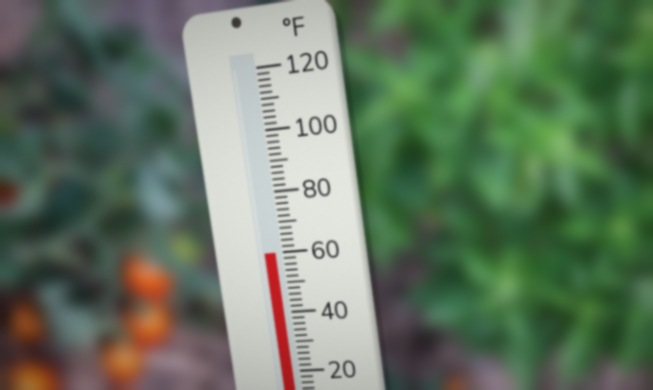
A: 60 (°F)
